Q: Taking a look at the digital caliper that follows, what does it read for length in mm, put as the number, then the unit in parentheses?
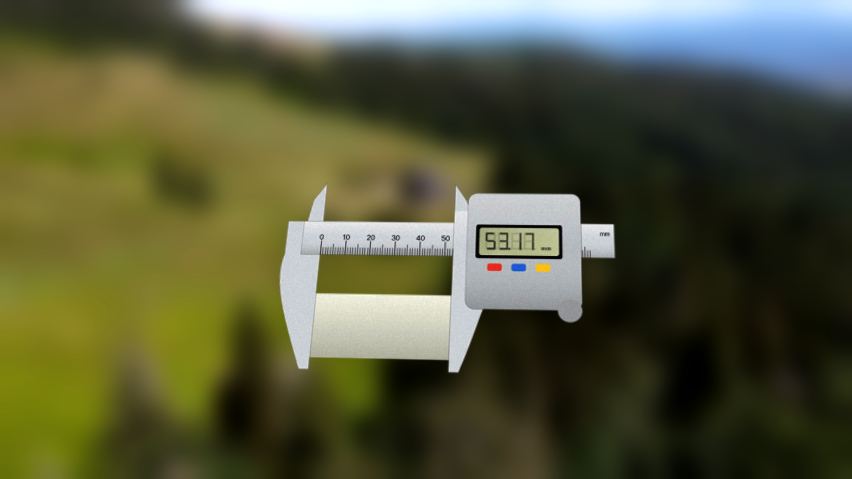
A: 53.17 (mm)
